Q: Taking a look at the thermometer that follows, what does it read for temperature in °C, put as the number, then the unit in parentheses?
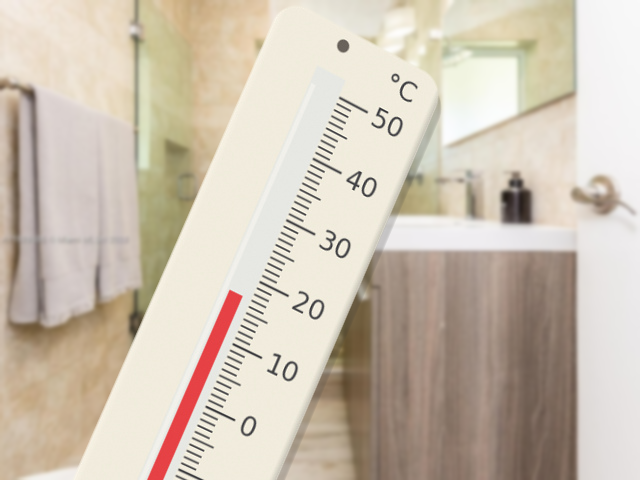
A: 17 (°C)
